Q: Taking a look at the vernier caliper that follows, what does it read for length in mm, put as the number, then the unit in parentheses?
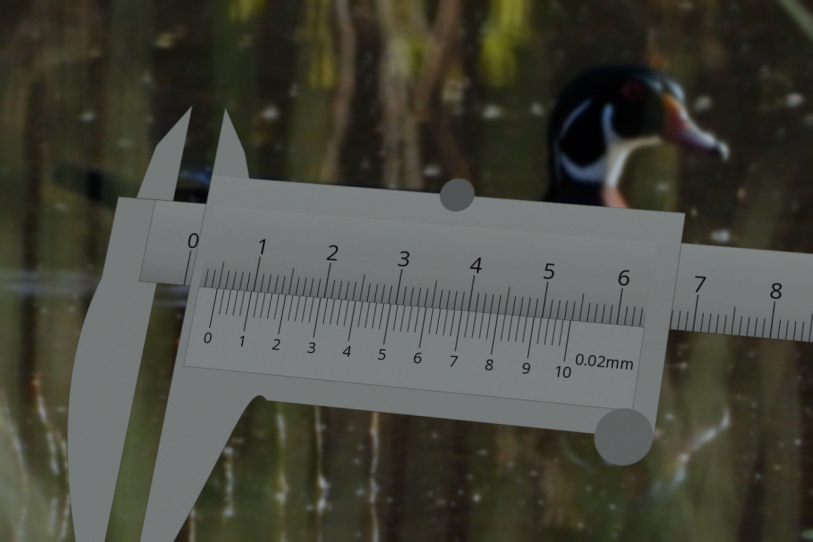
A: 4.8 (mm)
